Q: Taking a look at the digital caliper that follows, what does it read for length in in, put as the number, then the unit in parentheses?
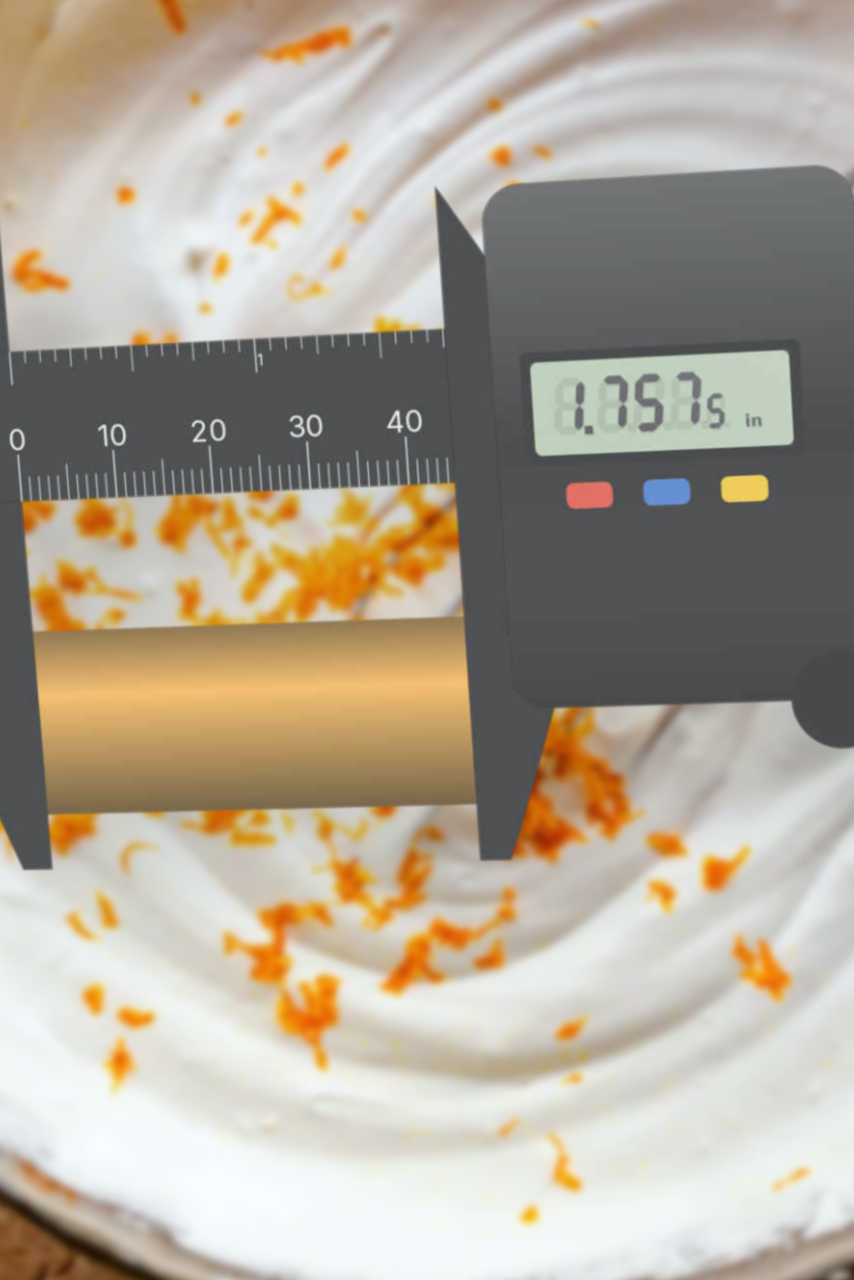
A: 1.7575 (in)
